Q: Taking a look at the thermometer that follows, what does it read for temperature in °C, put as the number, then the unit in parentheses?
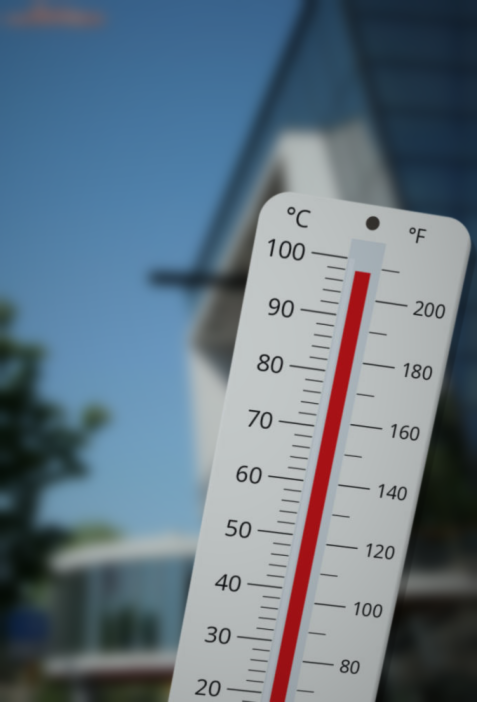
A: 98 (°C)
